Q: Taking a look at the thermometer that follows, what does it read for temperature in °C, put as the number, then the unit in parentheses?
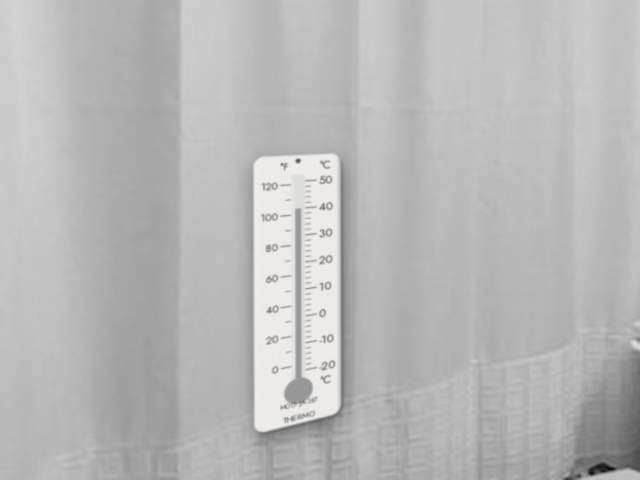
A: 40 (°C)
